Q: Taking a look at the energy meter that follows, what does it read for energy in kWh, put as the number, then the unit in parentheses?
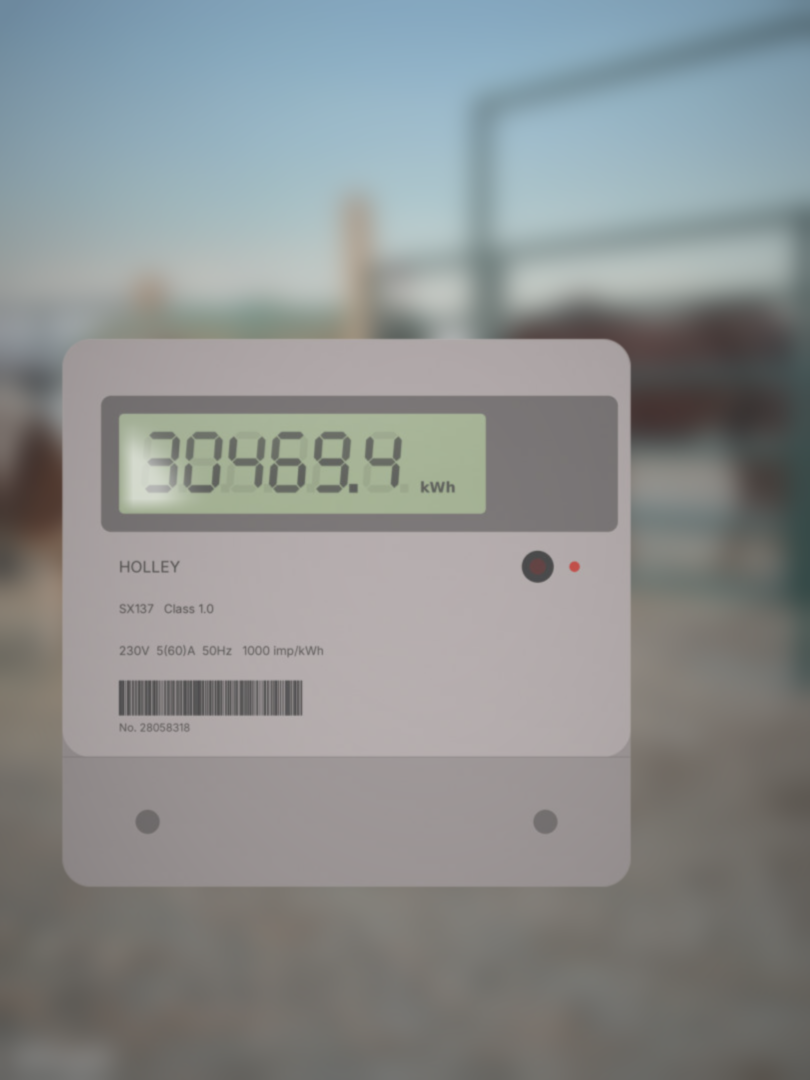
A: 30469.4 (kWh)
